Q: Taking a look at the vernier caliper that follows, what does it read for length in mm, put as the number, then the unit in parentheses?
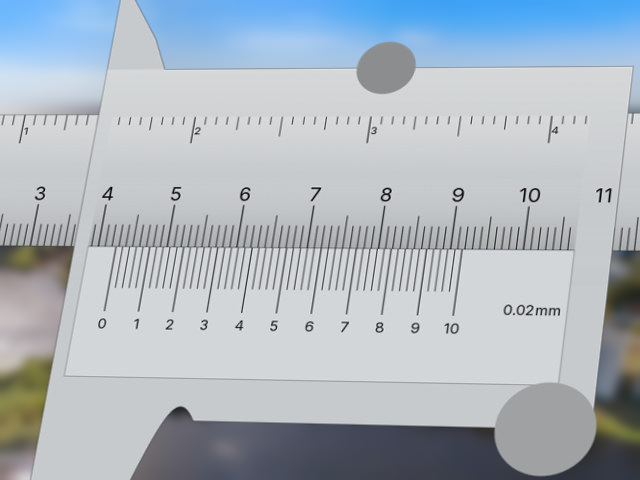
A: 42.6 (mm)
